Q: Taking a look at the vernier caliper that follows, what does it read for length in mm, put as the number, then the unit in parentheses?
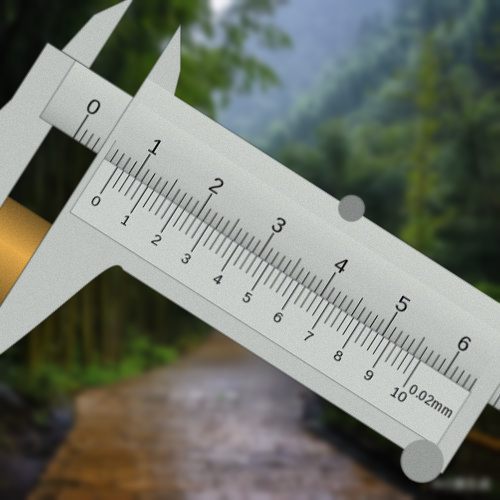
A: 7.2 (mm)
